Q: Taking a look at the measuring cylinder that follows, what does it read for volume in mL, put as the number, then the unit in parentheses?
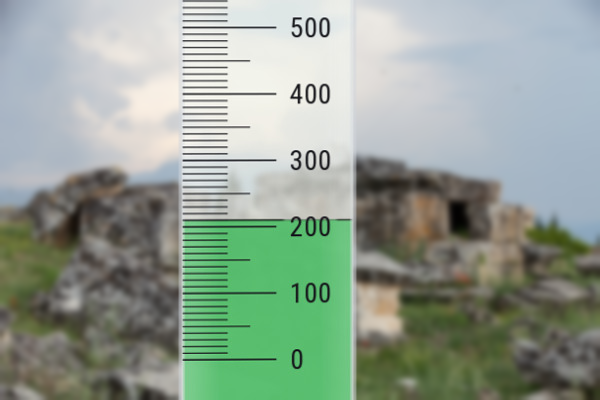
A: 210 (mL)
